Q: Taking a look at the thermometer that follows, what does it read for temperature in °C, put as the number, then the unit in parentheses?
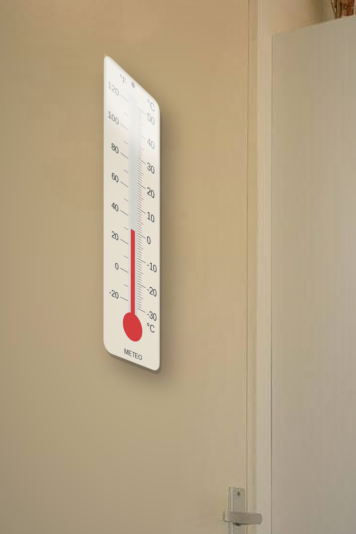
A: 0 (°C)
